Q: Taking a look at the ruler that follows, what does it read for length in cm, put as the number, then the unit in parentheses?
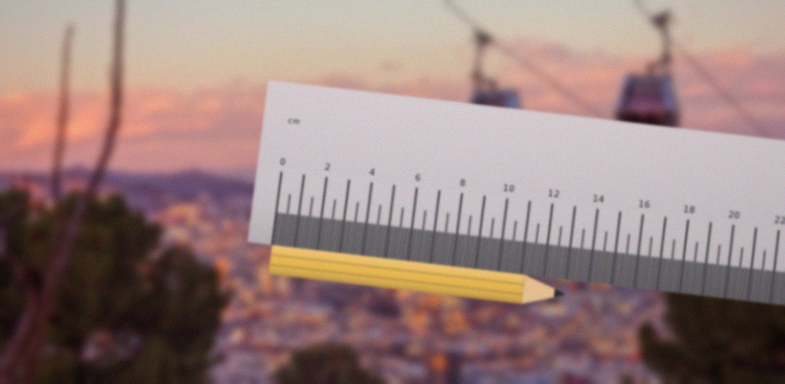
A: 13 (cm)
